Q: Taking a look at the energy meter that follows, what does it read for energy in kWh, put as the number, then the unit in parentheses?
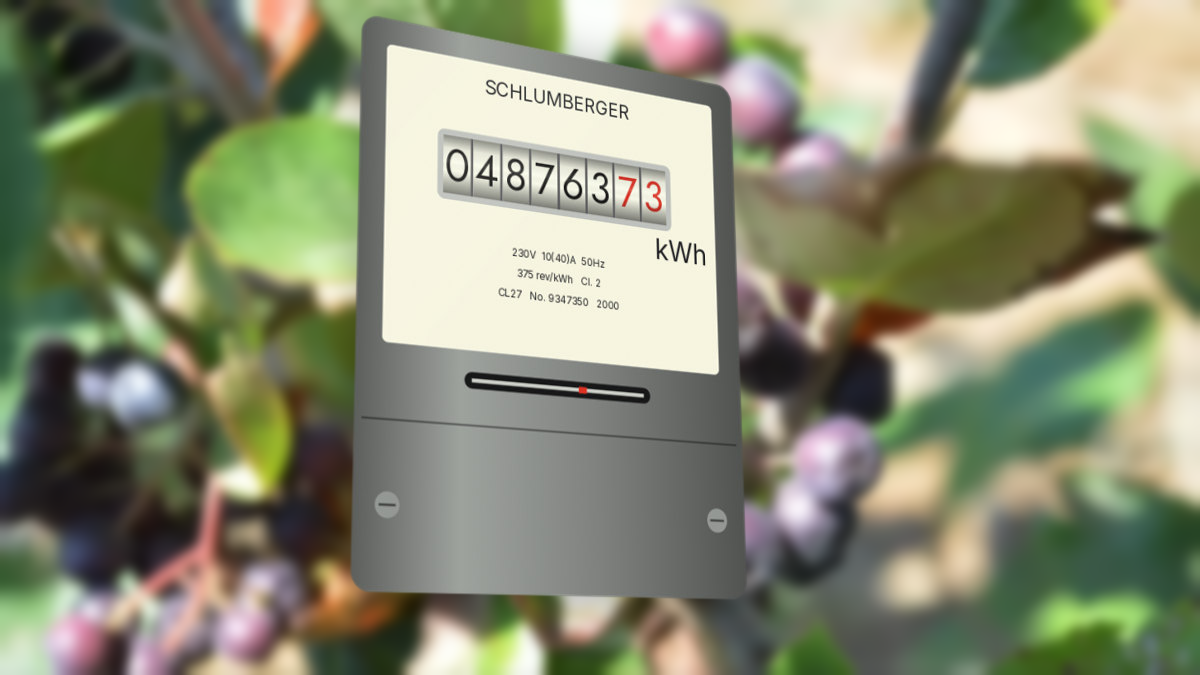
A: 48763.73 (kWh)
